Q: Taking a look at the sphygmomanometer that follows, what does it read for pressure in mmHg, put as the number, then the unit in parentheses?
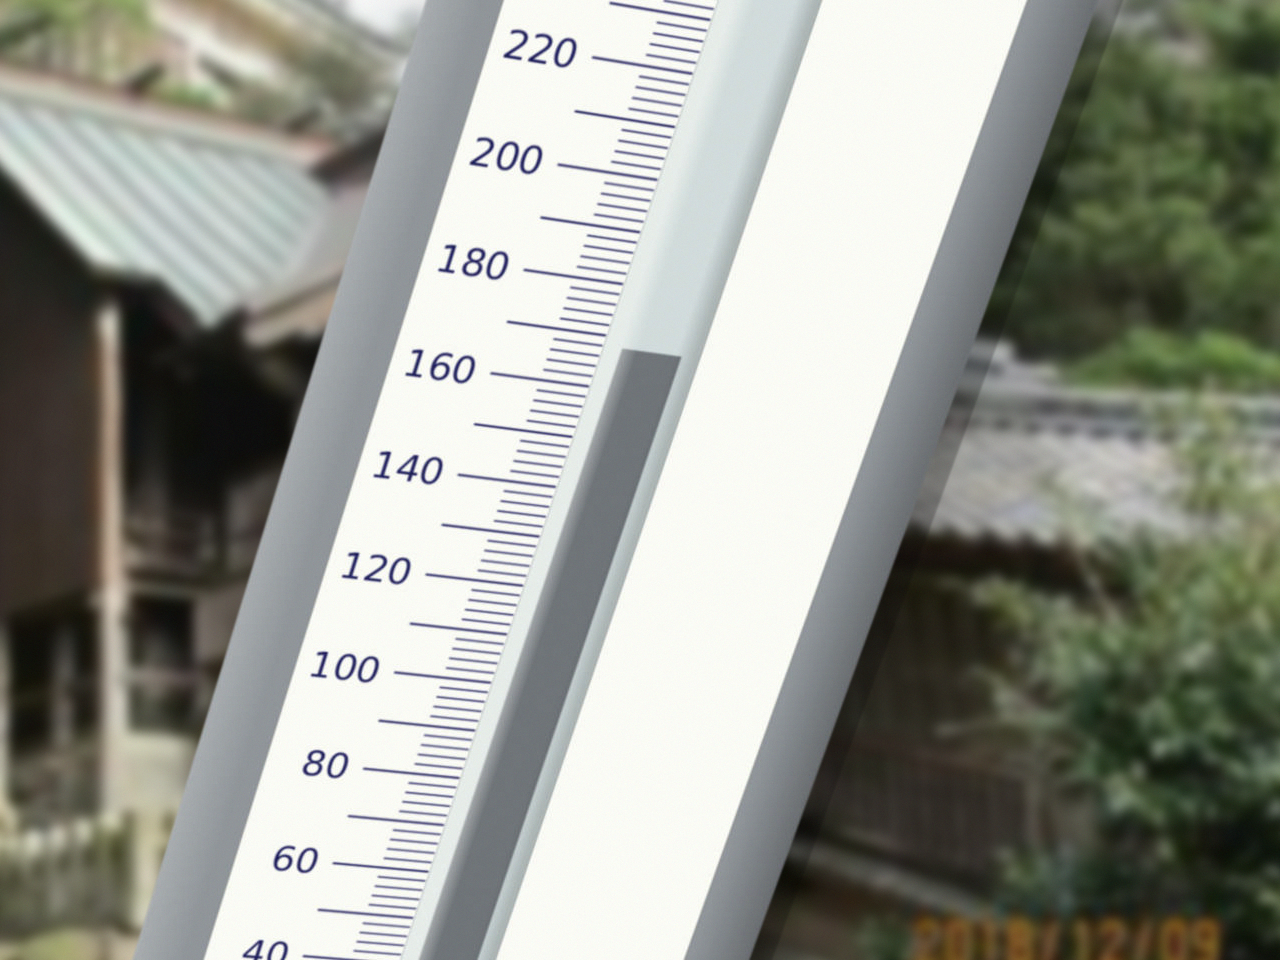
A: 168 (mmHg)
